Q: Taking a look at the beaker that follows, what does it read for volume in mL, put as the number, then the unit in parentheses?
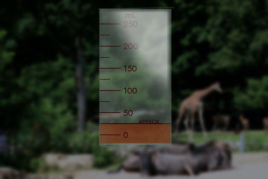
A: 25 (mL)
